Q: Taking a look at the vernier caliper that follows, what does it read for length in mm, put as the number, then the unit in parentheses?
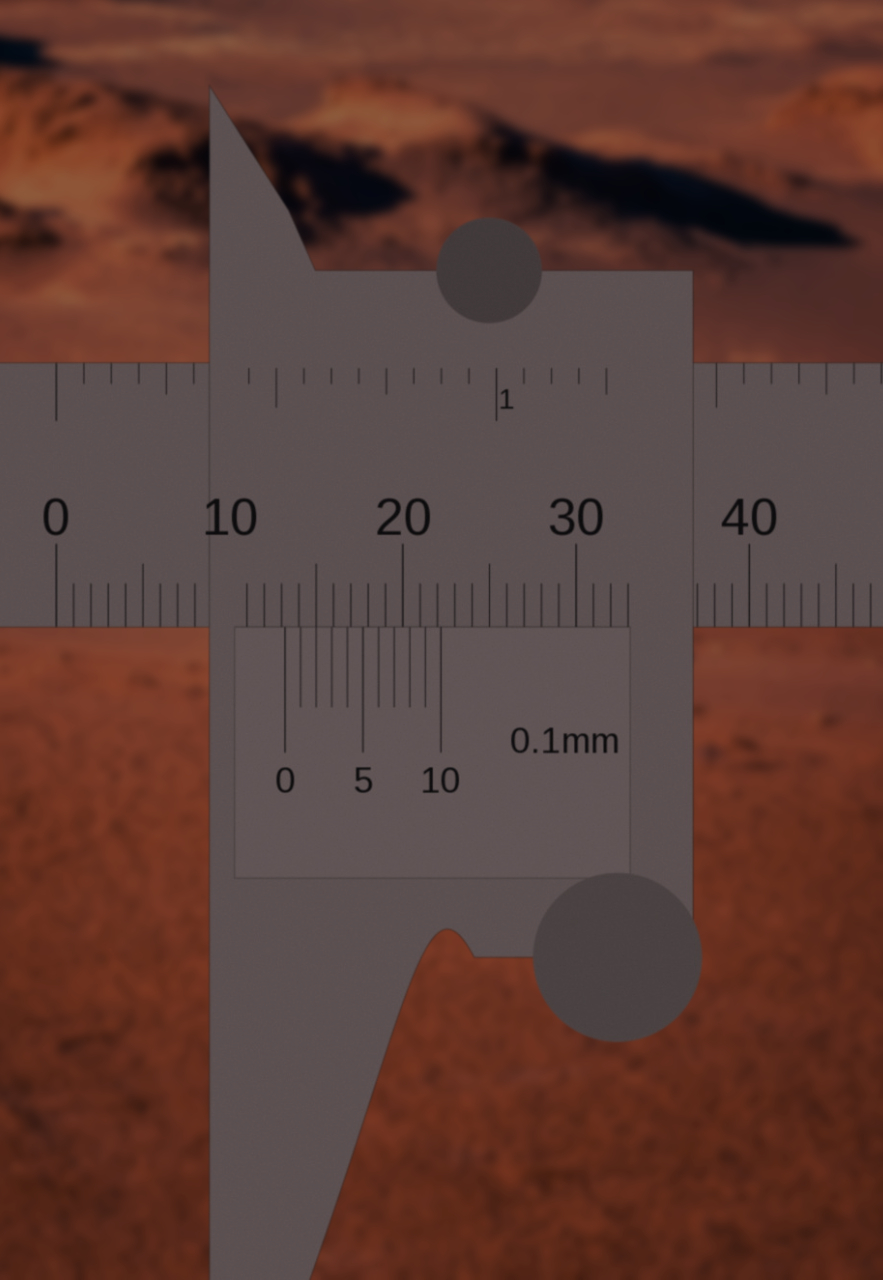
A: 13.2 (mm)
